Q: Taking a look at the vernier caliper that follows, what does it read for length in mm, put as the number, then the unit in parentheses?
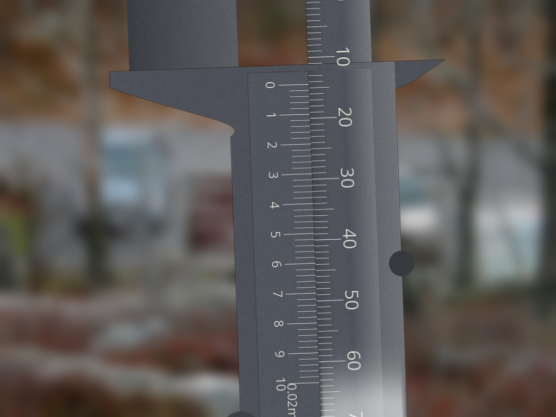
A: 14.4 (mm)
